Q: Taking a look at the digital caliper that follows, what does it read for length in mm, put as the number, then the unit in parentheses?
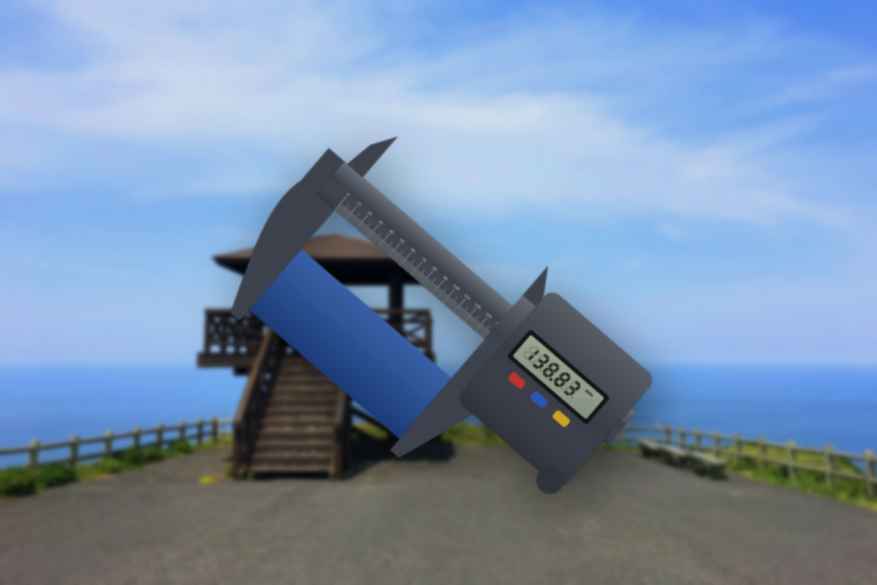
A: 138.83 (mm)
